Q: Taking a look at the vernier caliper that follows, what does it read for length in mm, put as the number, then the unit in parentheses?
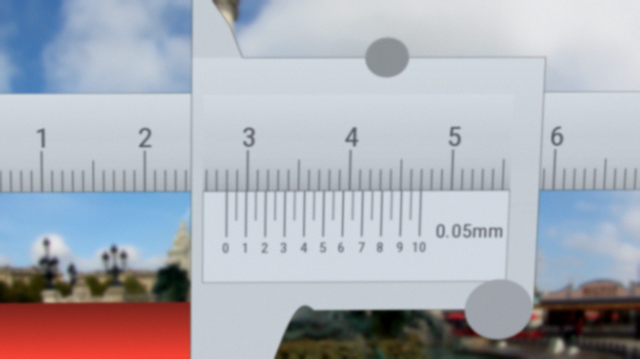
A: 28.0 (mm)
